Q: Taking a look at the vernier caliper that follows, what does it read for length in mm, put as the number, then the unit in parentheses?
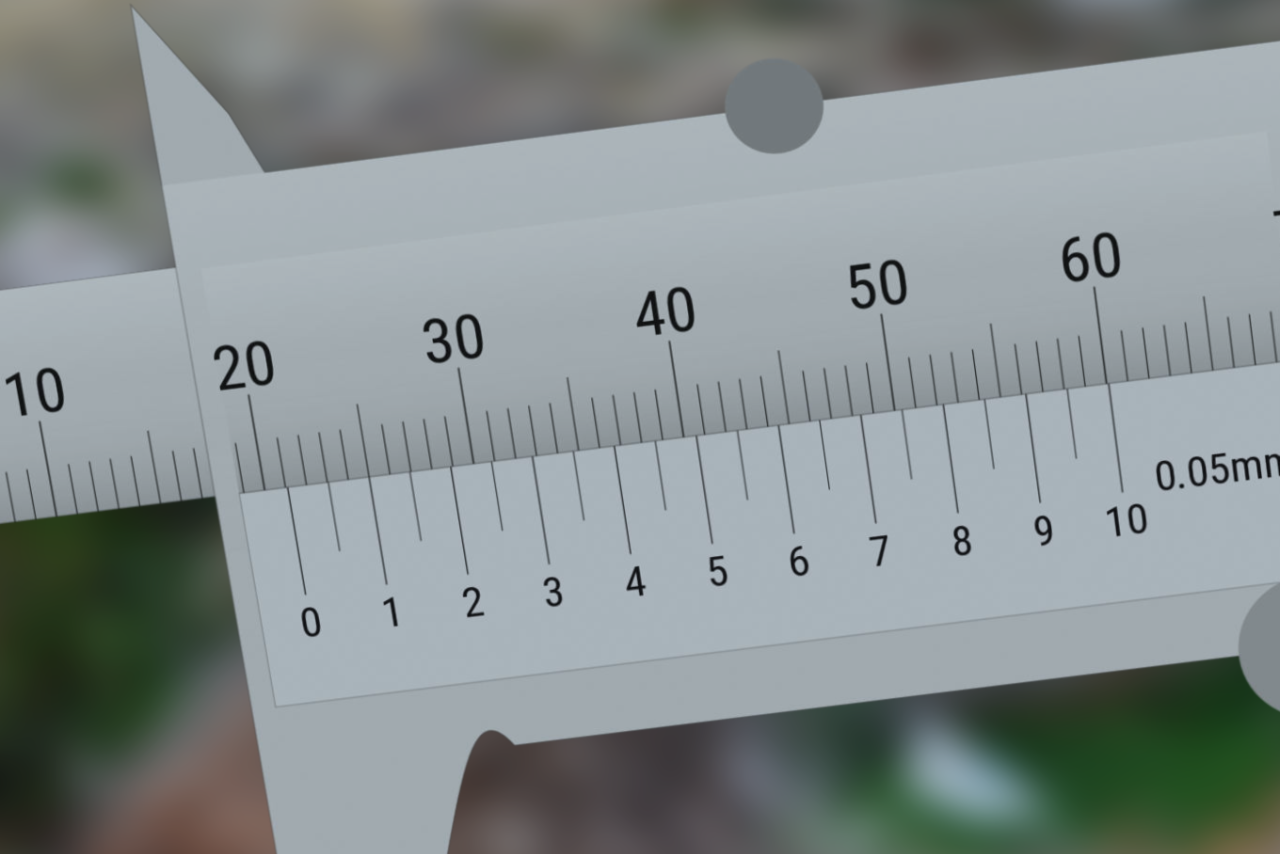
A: 21.1 (mm)
